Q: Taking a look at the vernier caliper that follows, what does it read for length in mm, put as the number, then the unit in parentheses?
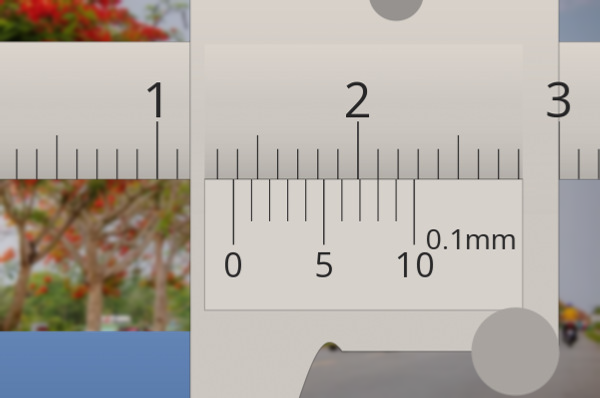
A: 13.8 (mm)
